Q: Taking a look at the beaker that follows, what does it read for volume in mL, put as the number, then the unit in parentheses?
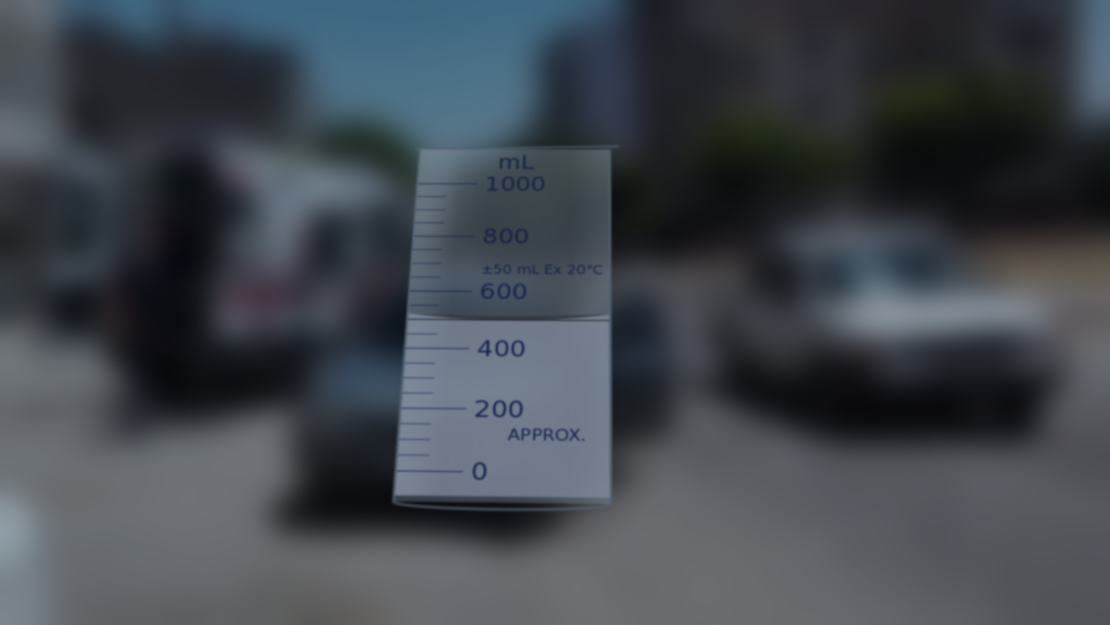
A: 500 (mL)
